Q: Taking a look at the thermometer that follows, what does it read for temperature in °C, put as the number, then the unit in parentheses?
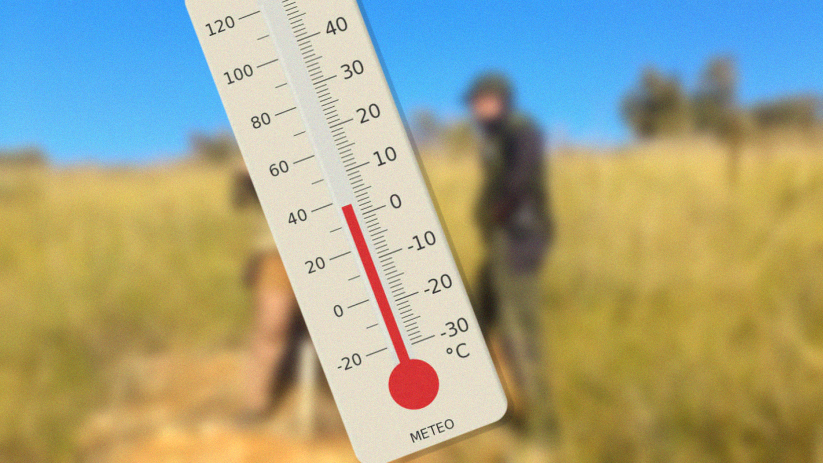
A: 3 (°C)
